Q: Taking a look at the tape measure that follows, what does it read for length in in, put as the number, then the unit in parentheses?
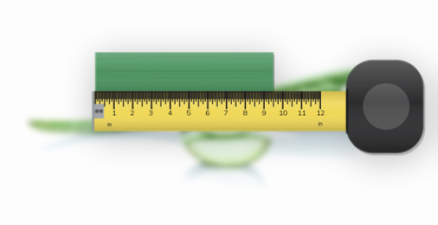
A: 9.5 (in)
